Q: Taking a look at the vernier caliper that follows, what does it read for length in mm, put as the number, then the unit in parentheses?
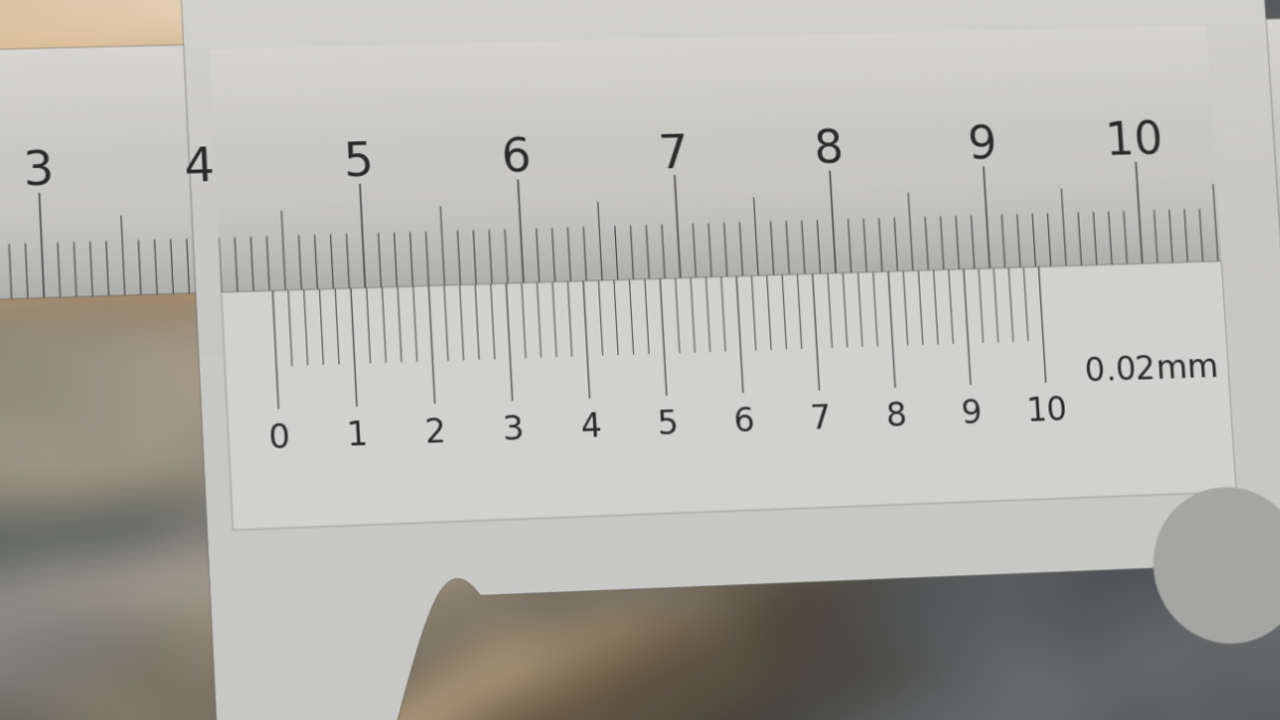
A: 44.2 (mm)
